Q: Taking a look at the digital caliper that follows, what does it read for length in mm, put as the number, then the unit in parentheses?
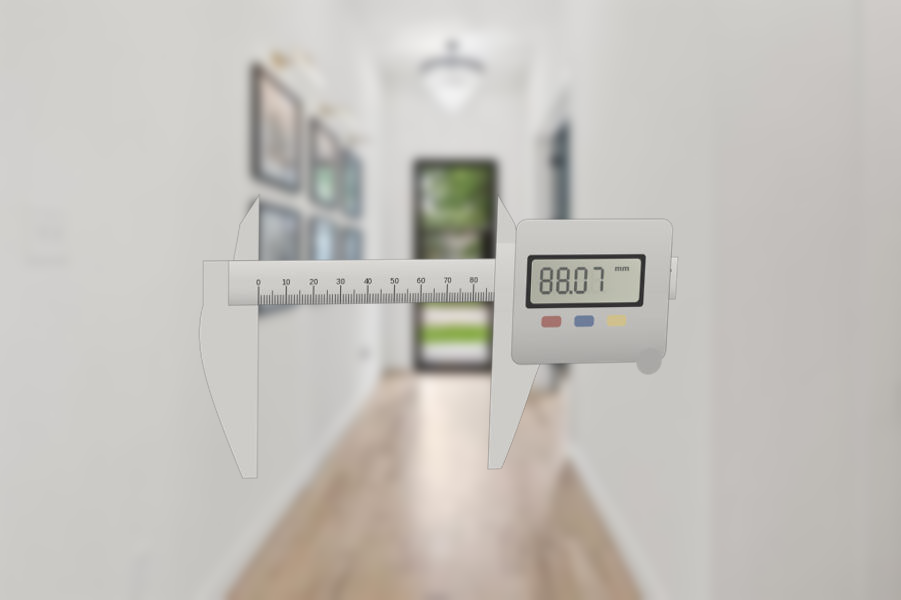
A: 88.07 (mm)
